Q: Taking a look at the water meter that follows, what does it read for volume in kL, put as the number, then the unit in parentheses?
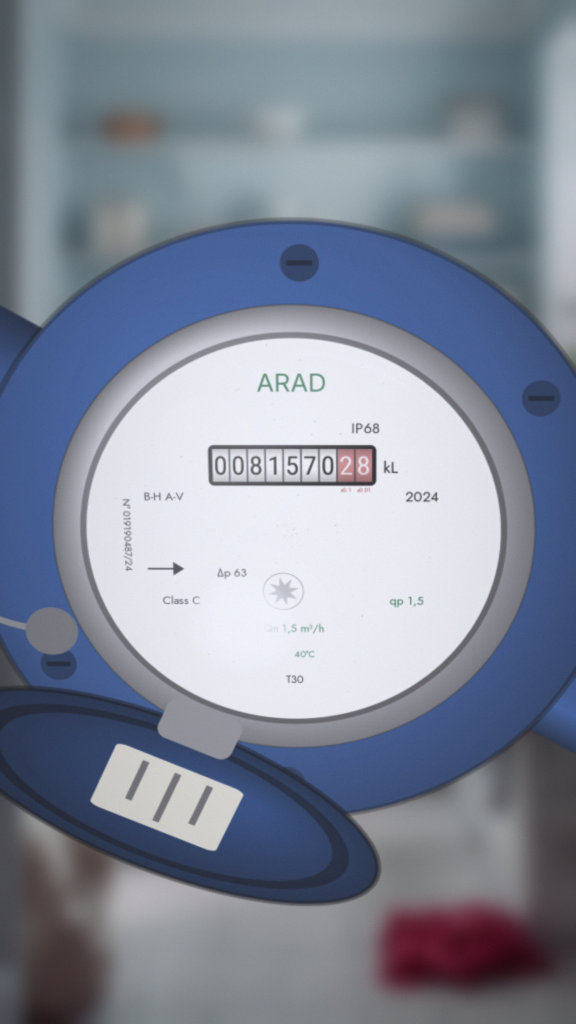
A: 81570.28 (kL)
